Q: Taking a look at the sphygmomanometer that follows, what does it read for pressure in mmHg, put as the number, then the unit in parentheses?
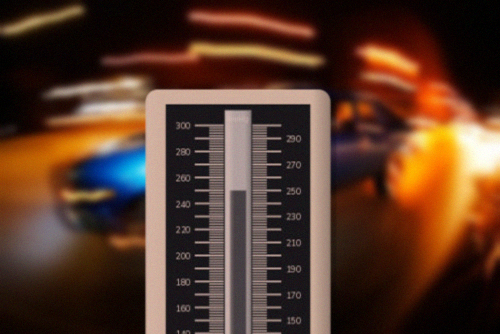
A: 250 (mmHg)
